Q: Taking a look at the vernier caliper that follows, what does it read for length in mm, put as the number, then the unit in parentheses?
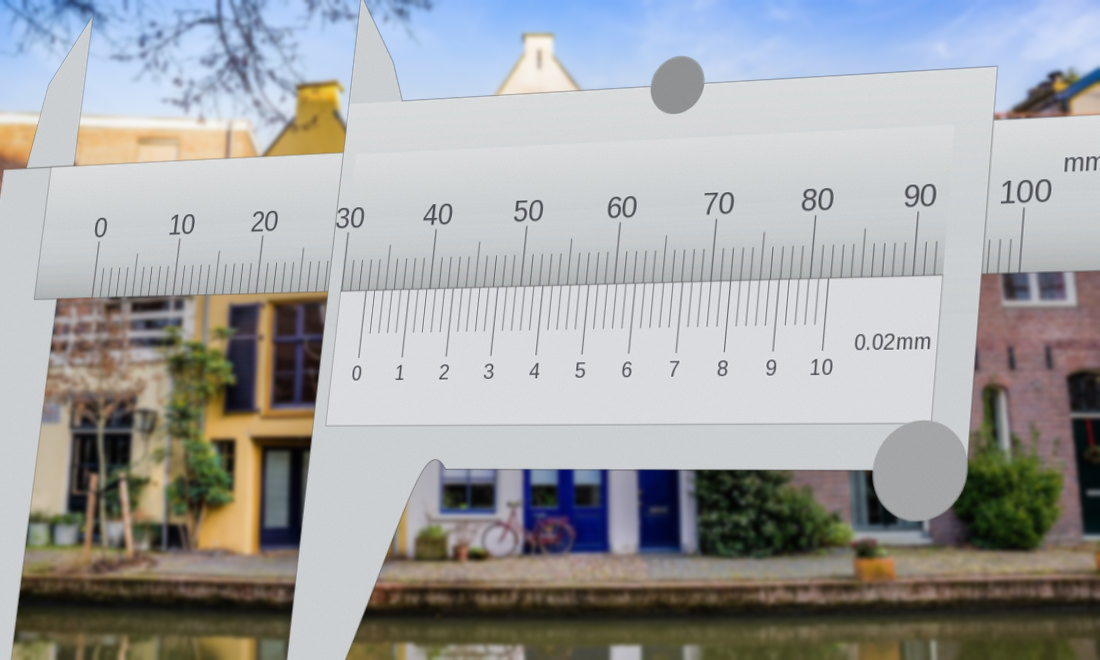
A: 32.8 (mm)
